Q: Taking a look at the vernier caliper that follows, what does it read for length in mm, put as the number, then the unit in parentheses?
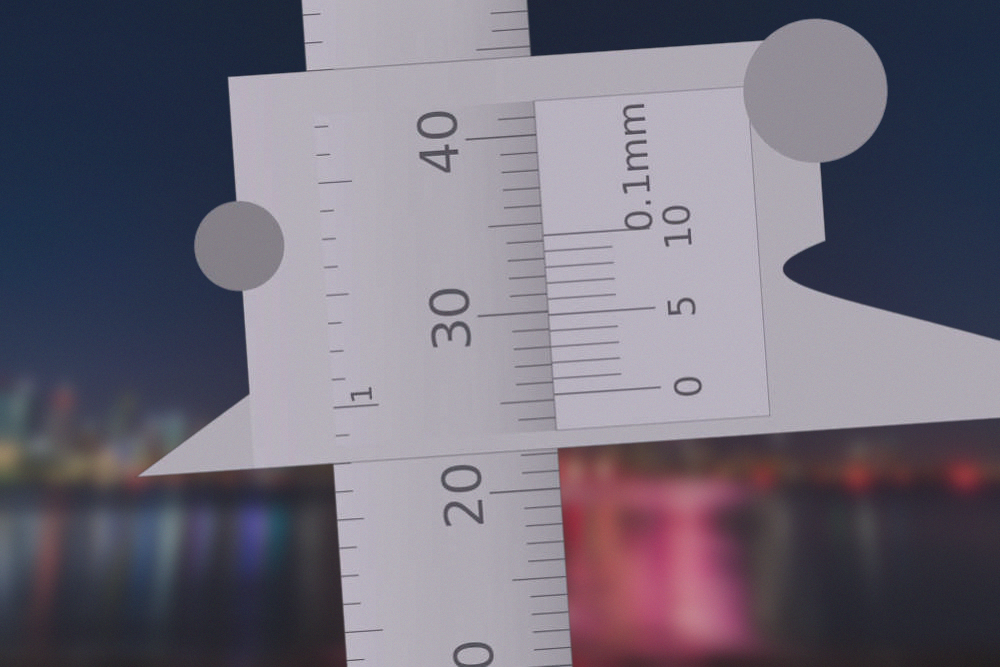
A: 25.3 (mm)
